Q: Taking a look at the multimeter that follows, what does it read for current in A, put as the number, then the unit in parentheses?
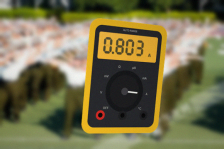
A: 0.803 (A)
